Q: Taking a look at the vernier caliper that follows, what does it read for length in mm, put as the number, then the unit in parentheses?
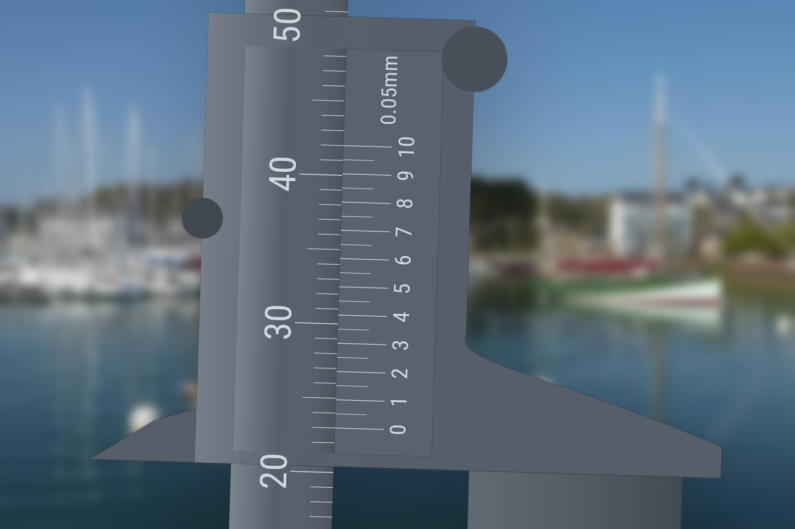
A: 23.0 (mm)
